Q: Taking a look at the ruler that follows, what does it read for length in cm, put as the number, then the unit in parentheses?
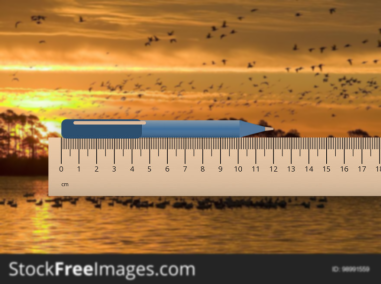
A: 12 (cm)
